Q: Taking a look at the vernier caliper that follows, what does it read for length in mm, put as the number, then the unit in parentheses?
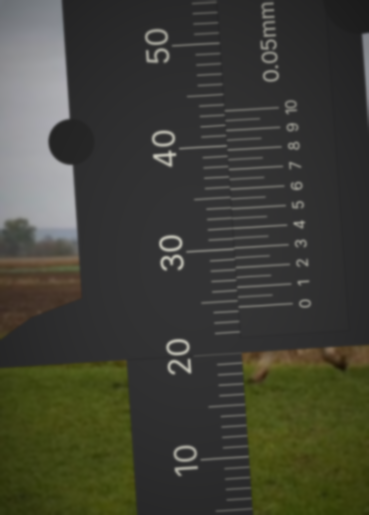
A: 24.4 (mm)
